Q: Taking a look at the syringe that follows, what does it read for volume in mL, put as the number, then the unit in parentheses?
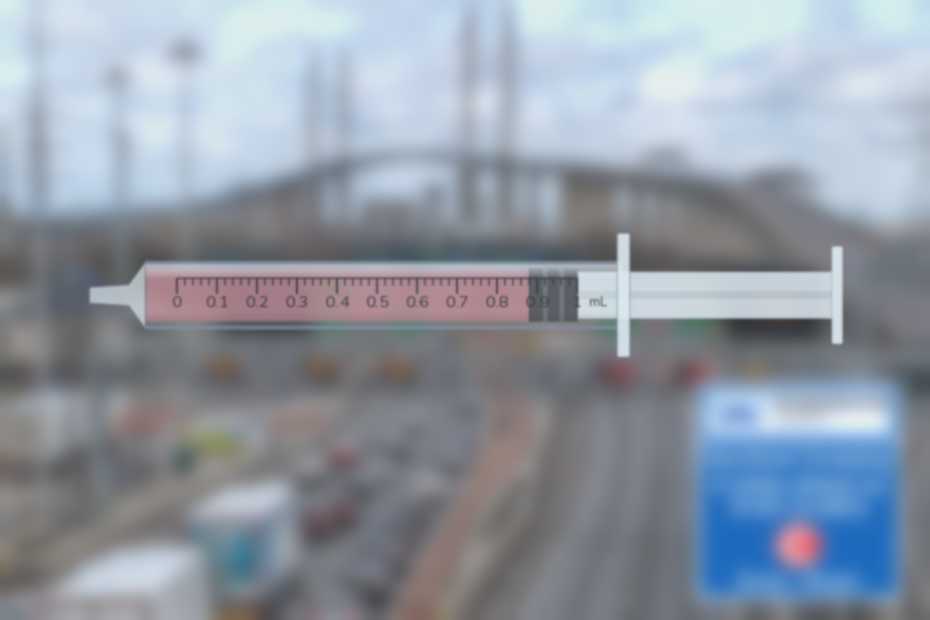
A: 0.88 (mL)
